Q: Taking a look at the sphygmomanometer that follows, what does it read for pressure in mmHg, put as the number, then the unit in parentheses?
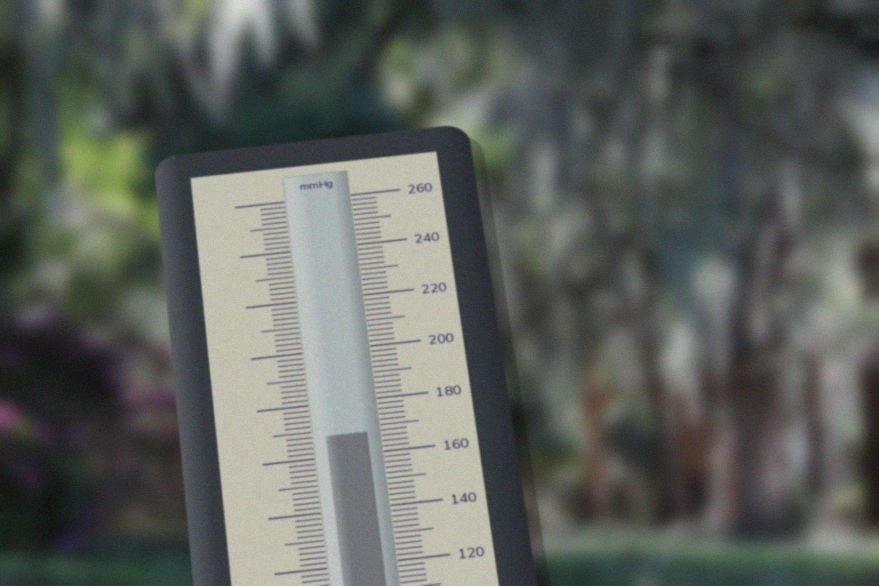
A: 168 (mmHg)
